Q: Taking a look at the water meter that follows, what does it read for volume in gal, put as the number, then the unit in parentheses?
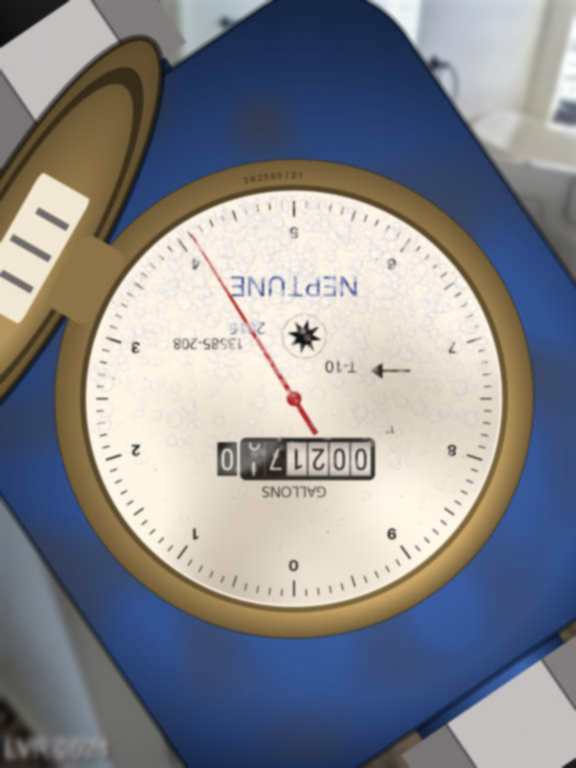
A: 21714.1 (gal)
